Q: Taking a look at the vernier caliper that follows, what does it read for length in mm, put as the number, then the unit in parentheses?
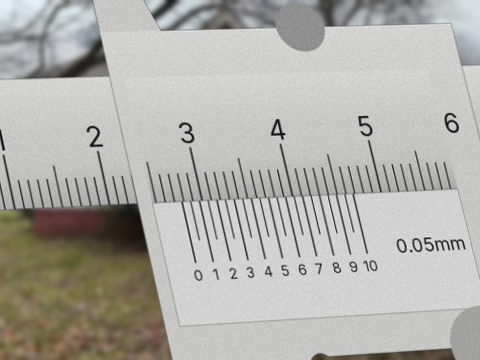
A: 27.8 (mm)
